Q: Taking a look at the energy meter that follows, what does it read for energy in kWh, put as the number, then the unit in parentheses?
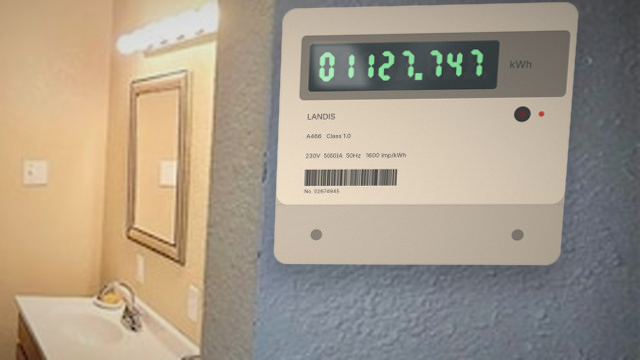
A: 1127.747 (kWh)
